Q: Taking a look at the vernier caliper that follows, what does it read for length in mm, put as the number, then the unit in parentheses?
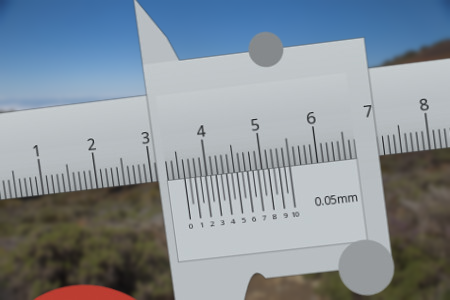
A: 36.0 (mm)
